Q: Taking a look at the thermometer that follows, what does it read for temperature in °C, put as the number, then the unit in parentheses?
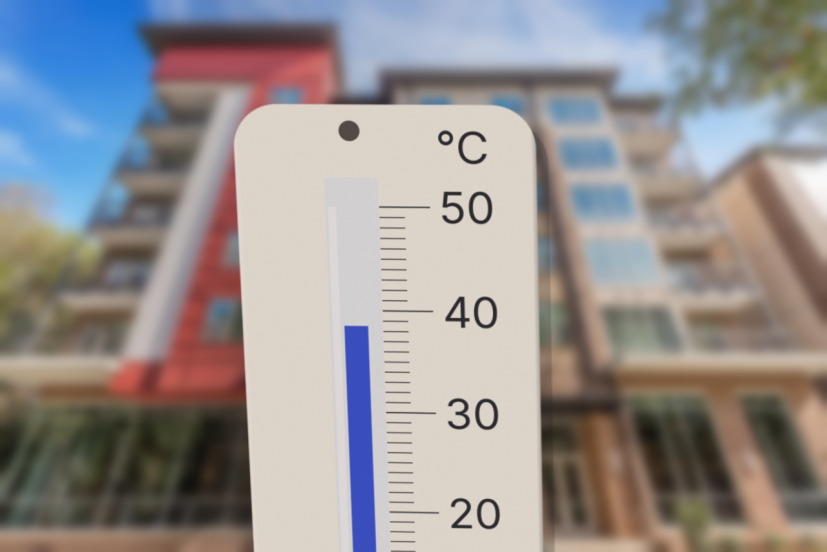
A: 38.5 (°C)
